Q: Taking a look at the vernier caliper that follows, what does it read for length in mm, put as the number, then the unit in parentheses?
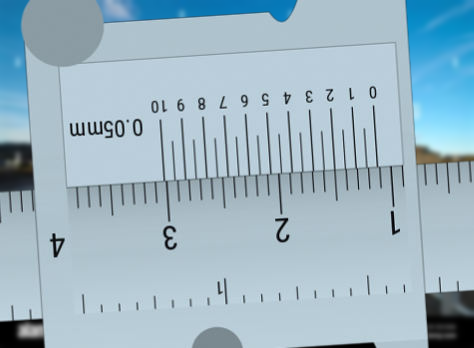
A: 11.2 (mm)
